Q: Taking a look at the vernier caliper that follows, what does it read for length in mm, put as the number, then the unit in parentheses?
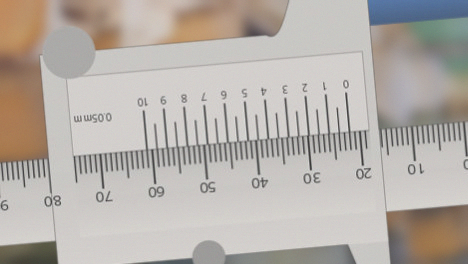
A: 22.0 (mm)
